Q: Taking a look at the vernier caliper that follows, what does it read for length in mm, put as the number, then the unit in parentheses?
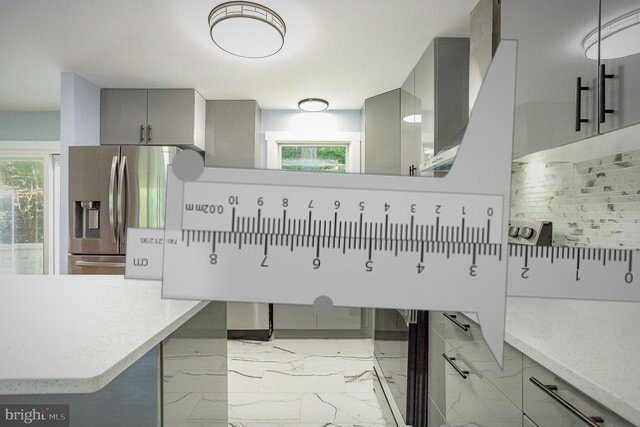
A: 27.5 (mm)
